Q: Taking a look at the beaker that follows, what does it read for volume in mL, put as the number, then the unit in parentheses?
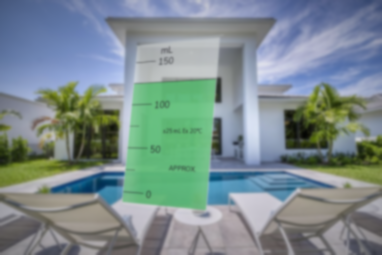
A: 125 (mL)
